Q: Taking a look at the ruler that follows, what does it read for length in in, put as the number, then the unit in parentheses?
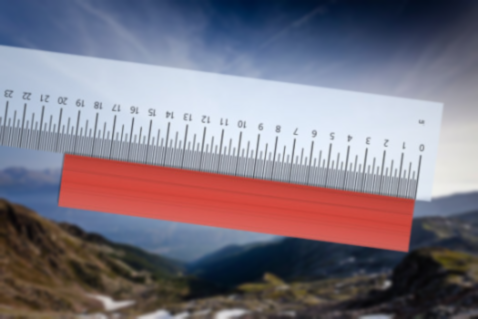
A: 19.5 (in)
